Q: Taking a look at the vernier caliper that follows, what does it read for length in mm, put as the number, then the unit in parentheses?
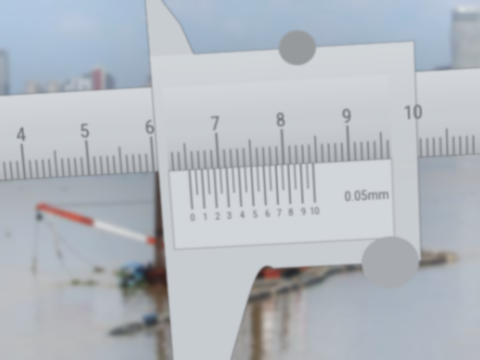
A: 65.5 (mm)
